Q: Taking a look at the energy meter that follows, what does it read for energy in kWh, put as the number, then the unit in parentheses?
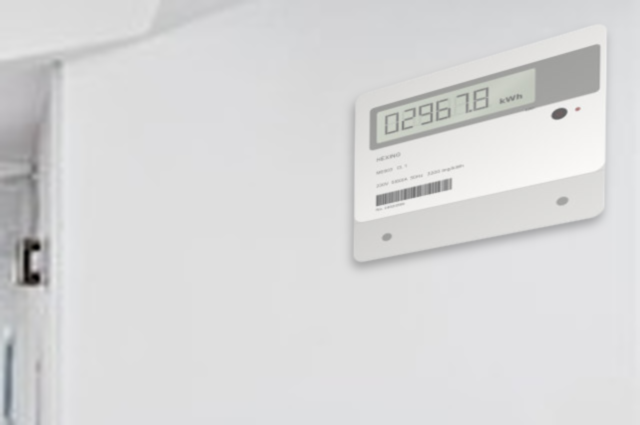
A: 2967.8 (kWh)
